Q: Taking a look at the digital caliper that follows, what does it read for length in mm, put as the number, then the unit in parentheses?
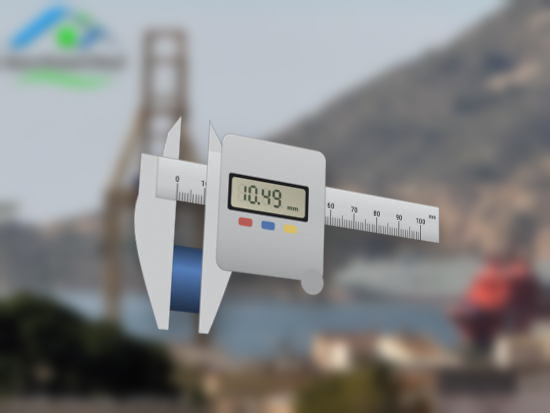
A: 10.49 (mm)
